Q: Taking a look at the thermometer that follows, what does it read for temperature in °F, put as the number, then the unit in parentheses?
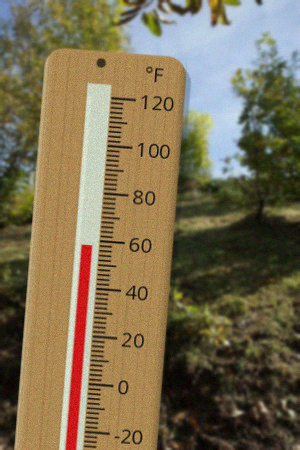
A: 58 (°F)
